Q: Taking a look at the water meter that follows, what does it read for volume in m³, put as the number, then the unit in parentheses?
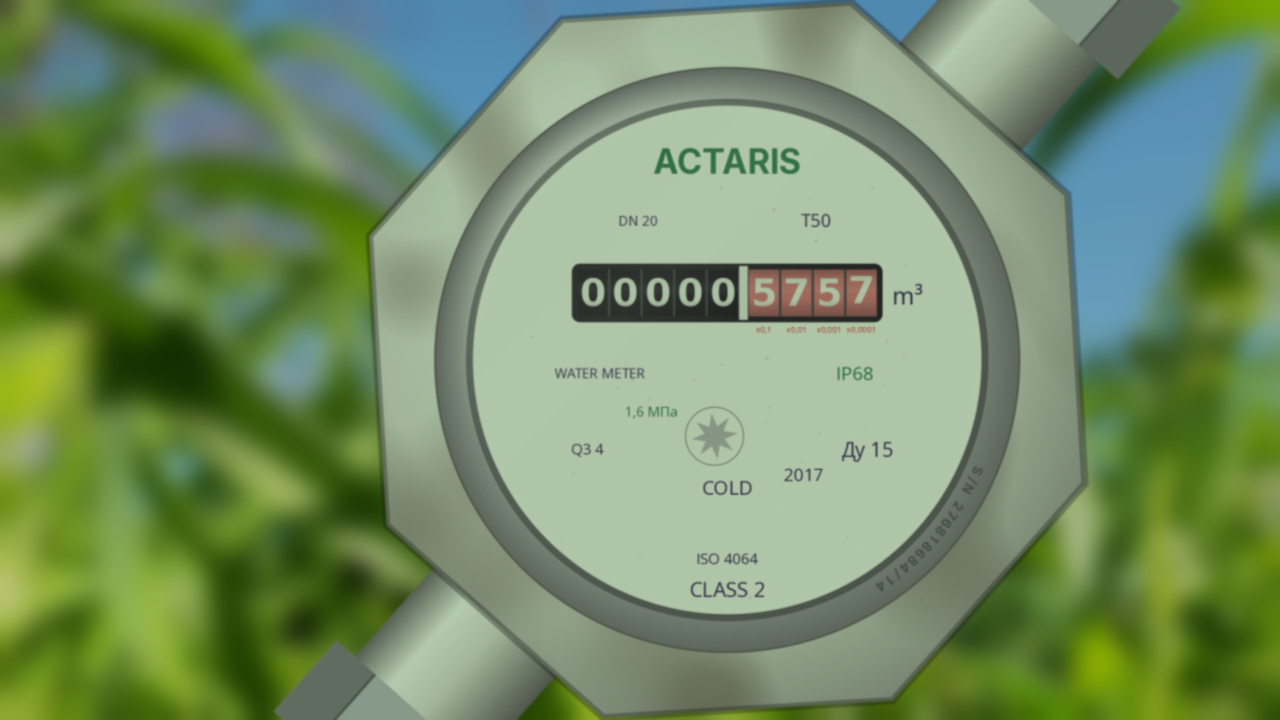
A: 0.5757 (m³)
